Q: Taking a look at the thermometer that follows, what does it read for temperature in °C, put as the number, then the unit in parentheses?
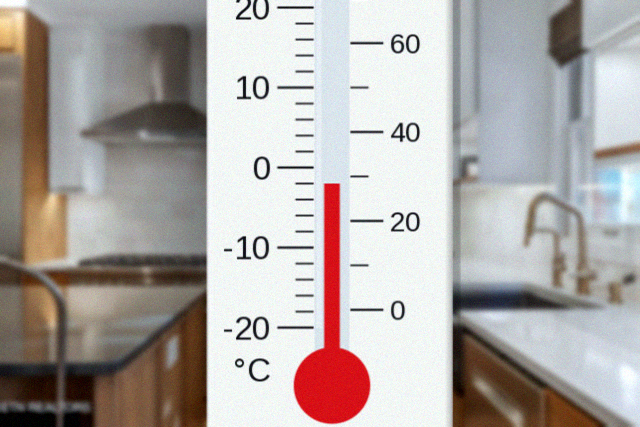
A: -2 (°C)
